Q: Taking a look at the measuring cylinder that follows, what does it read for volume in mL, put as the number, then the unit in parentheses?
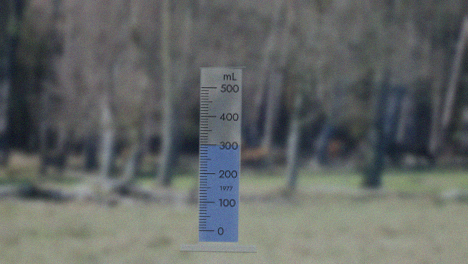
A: 300 (mL)
